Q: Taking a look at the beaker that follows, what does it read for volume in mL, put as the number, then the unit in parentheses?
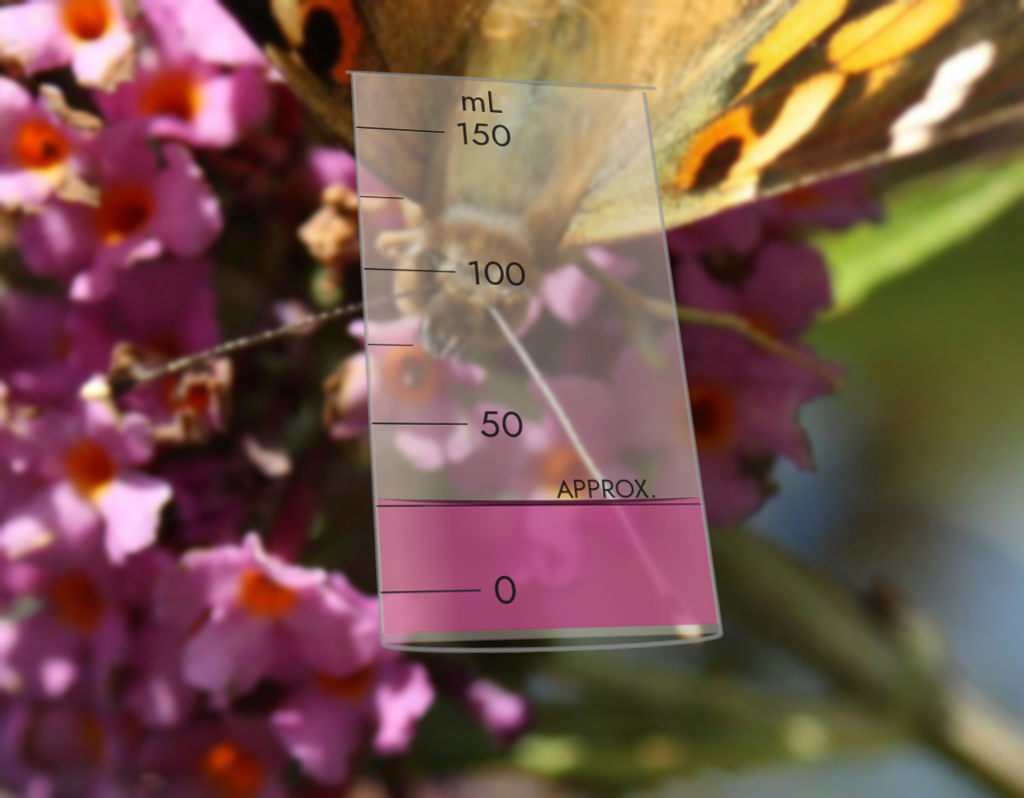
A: 25 (mL)
